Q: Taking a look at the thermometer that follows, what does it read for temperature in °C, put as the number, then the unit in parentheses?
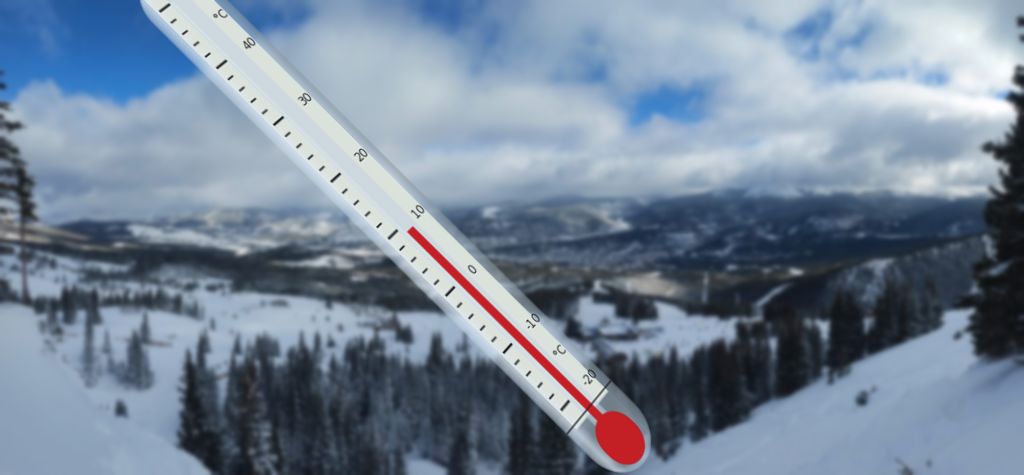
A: 9 (°C)
